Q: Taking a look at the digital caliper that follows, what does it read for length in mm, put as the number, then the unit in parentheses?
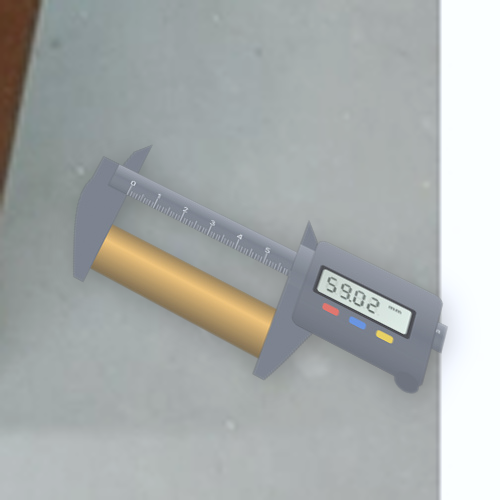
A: 59.02 (mm)
